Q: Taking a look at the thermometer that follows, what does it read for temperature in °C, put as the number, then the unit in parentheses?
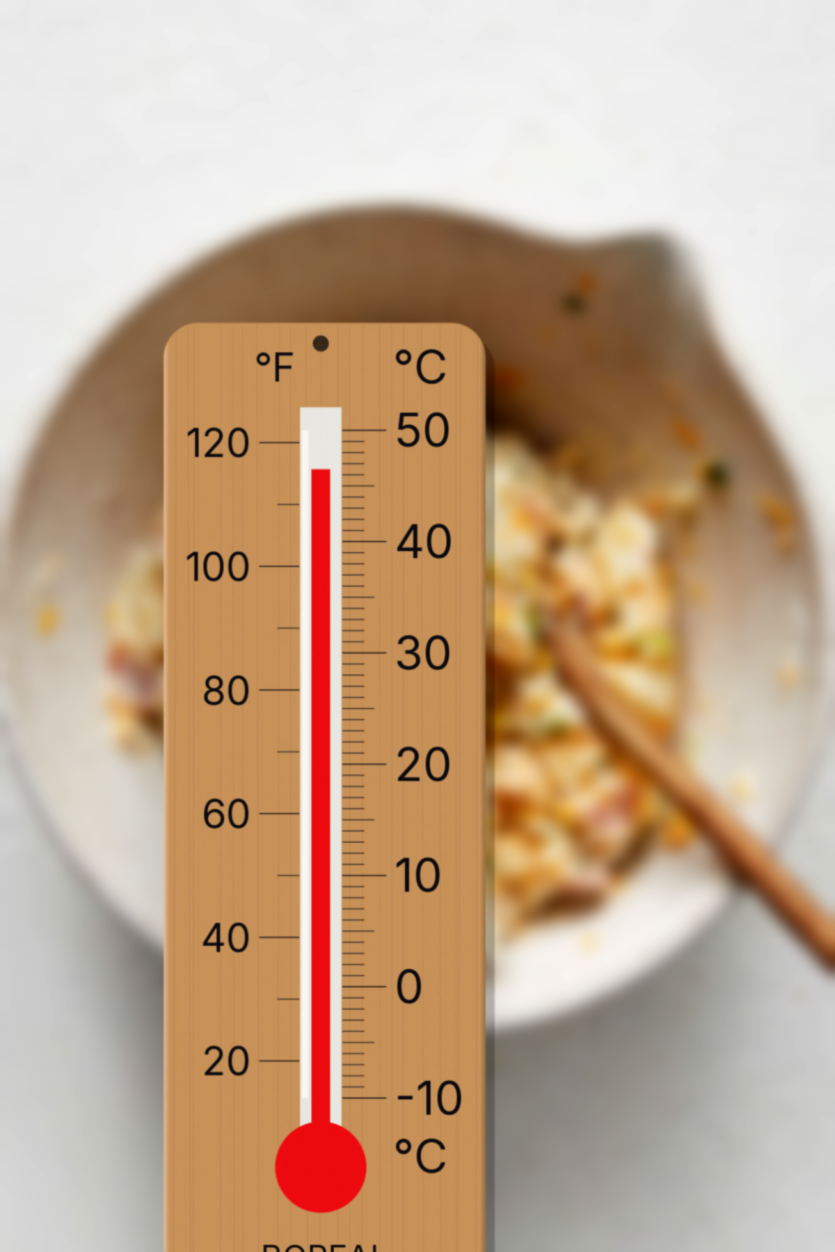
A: 46.5 (°C)
